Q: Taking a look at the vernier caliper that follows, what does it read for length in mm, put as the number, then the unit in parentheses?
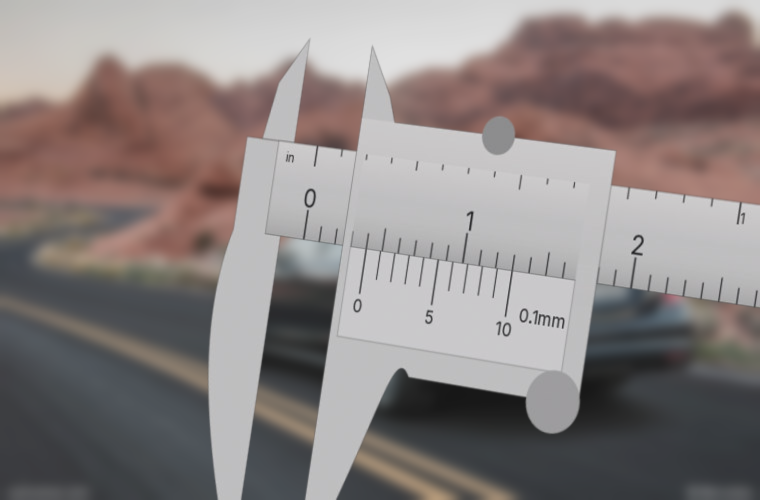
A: 4.0 (mm)
